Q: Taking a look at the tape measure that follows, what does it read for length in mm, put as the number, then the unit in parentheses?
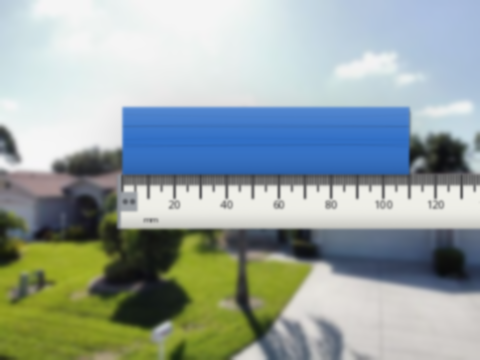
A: 110 (mm)
